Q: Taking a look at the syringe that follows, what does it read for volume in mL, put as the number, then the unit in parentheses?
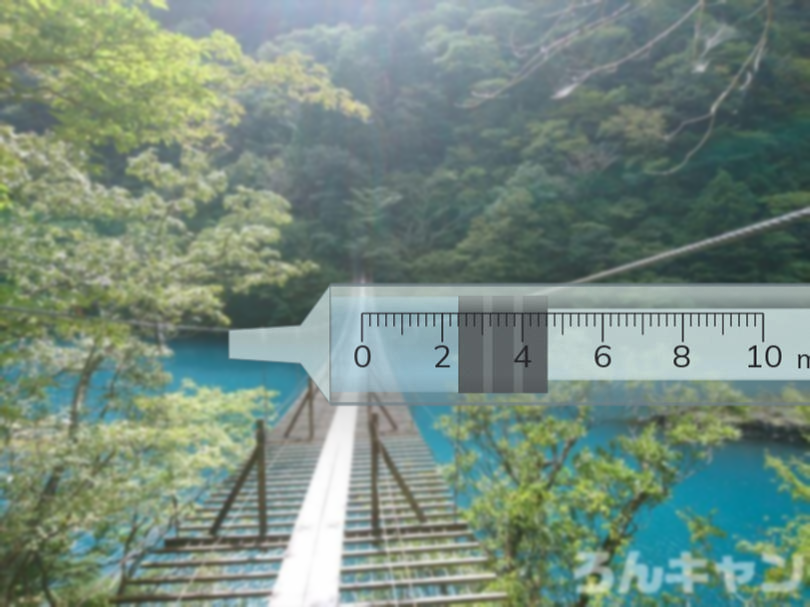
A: 2.4 (mL)
